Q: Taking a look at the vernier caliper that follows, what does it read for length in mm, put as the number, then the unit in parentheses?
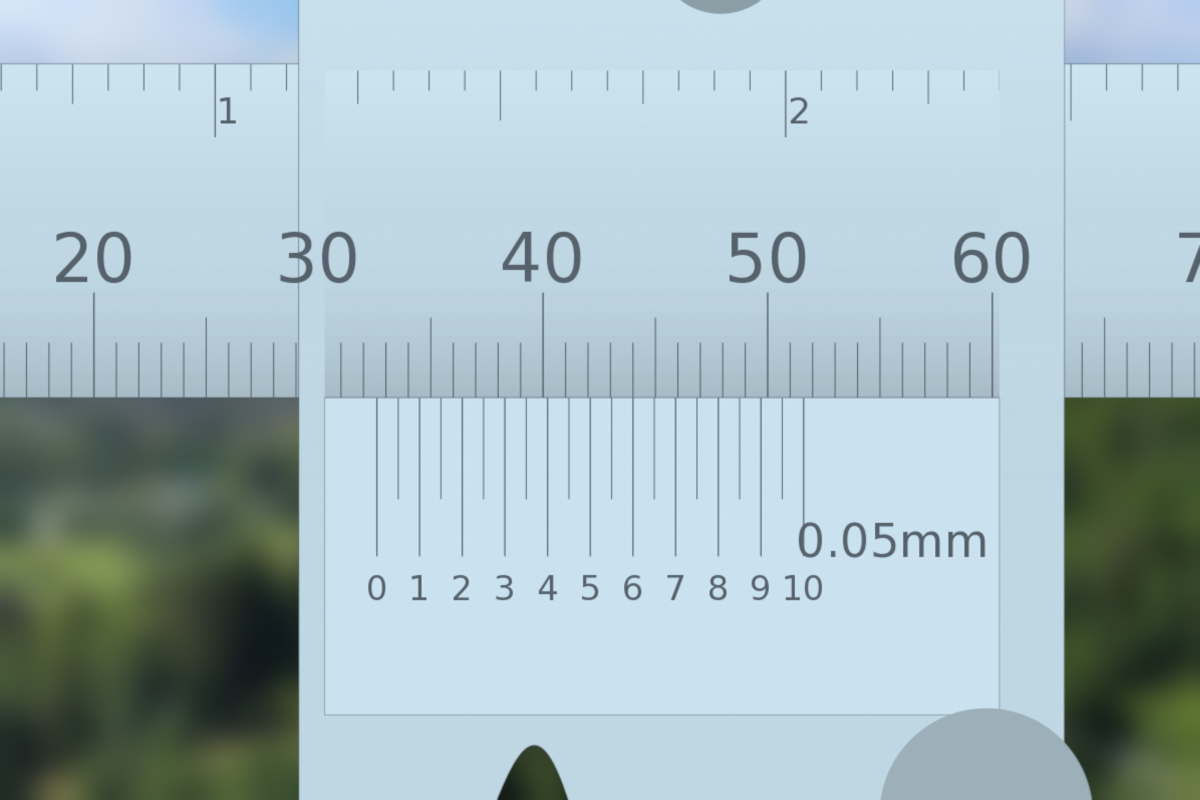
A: 32.6 (mm)
